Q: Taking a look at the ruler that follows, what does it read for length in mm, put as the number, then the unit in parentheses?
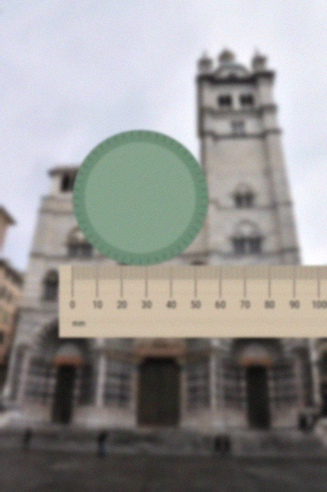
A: 55 (mm)
